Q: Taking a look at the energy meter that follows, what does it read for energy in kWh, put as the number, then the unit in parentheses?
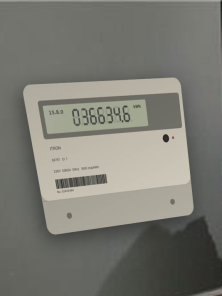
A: 36634.6 (kWh)
